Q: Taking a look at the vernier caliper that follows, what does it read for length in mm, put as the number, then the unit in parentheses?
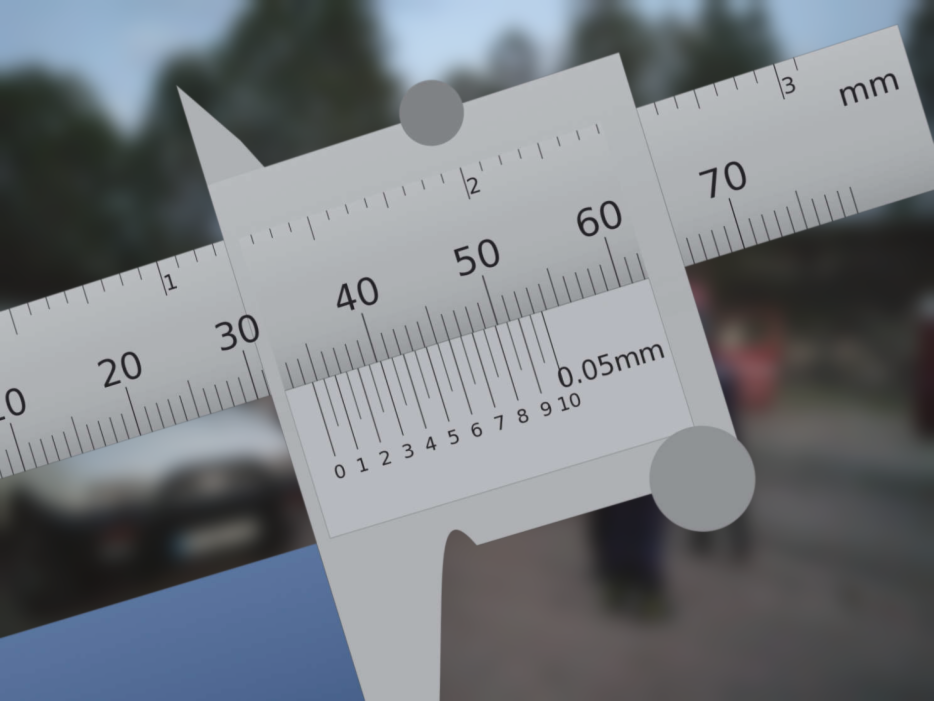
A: 34.6 (mm)
